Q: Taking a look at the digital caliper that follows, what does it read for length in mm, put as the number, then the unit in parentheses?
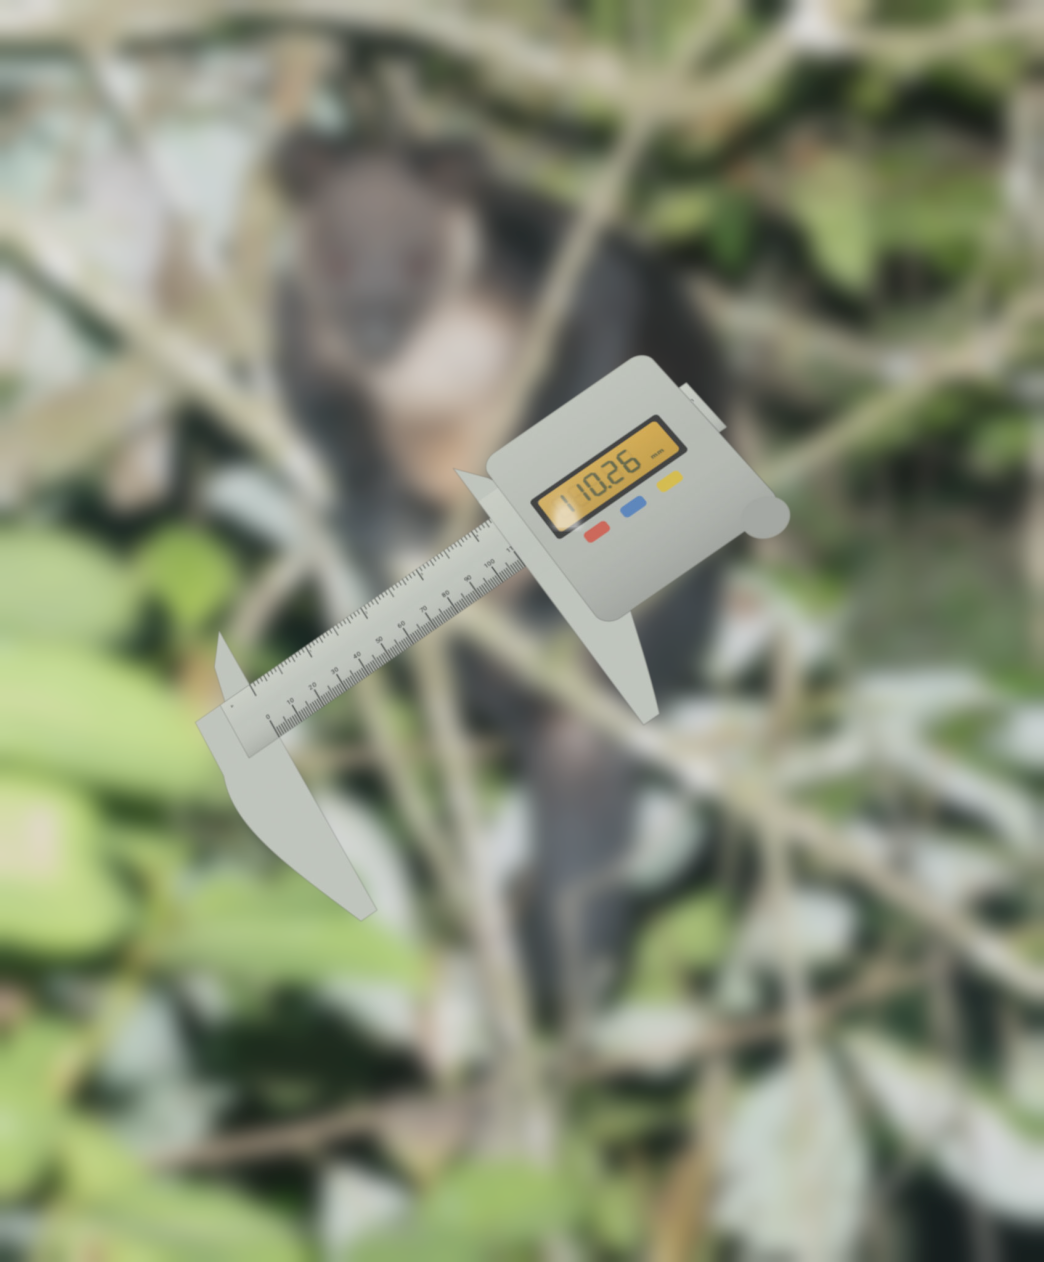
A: 110.26 (mm)
